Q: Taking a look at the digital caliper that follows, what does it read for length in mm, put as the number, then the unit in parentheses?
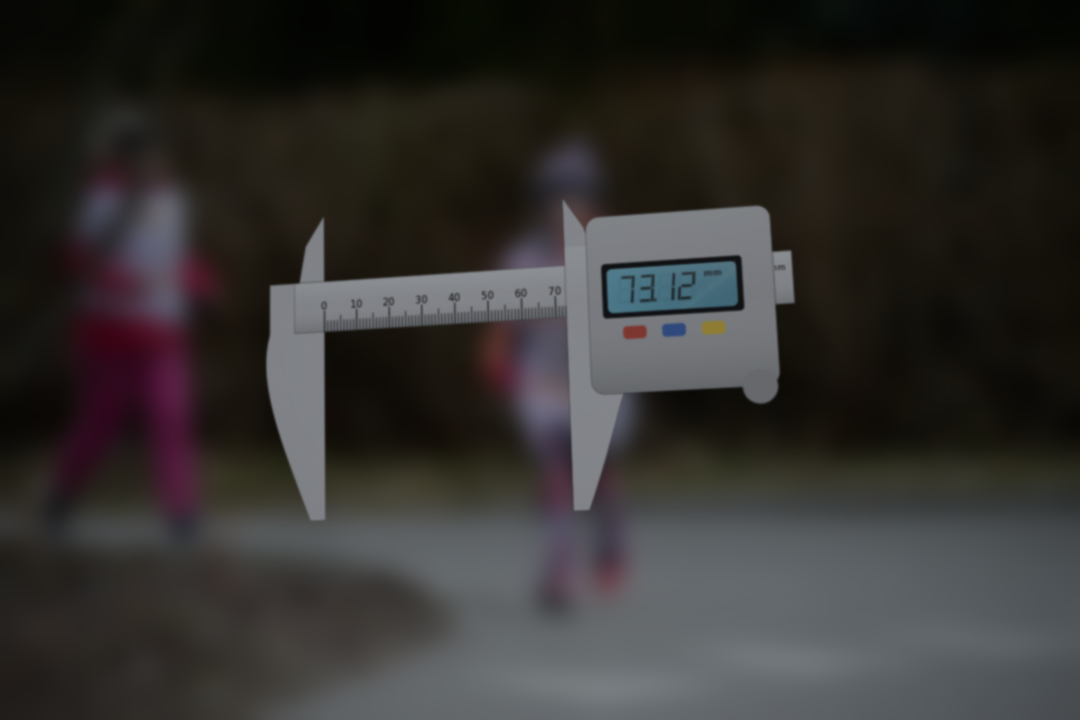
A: 73.12 (mm)
